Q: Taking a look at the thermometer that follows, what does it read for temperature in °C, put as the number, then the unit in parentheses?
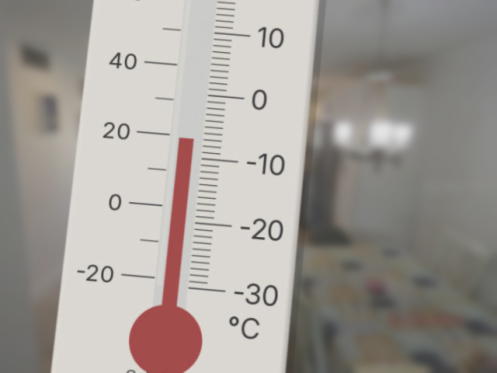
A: -7 (°C)
